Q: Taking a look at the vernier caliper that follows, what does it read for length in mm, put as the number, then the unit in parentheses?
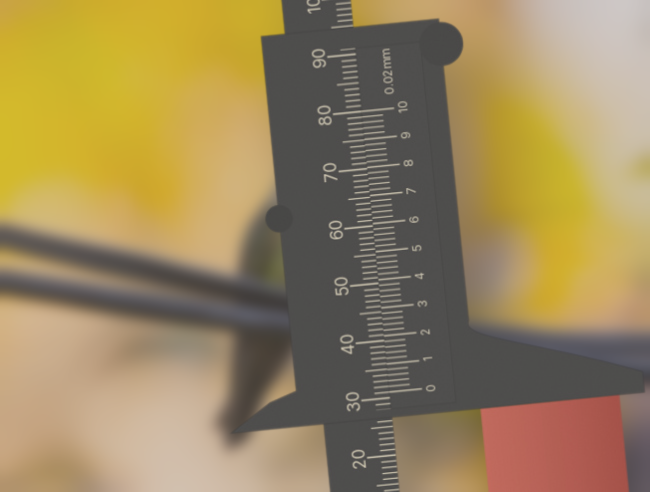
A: 31.0 (mm)
